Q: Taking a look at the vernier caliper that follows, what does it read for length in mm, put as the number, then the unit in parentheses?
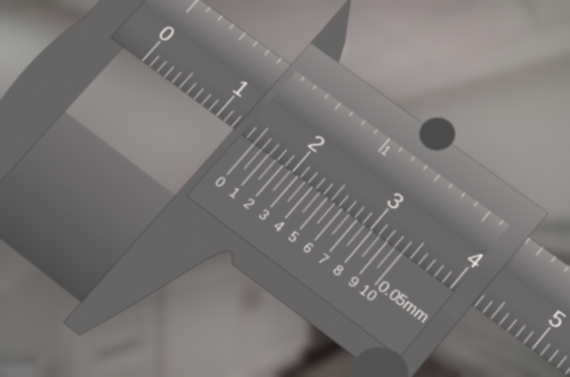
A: 15.0 (mm)
